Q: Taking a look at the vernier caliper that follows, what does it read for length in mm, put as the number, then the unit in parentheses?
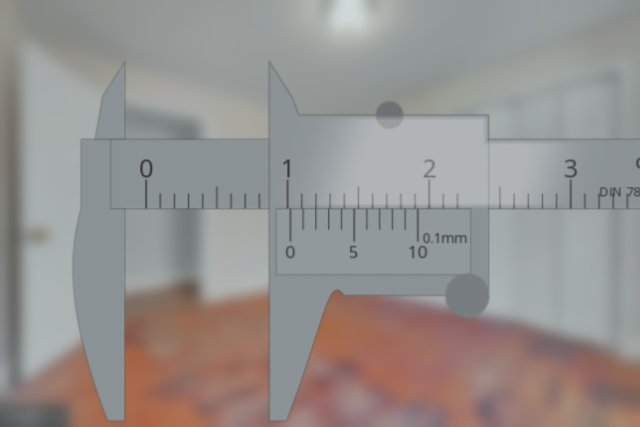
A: 10.2 (mm)
